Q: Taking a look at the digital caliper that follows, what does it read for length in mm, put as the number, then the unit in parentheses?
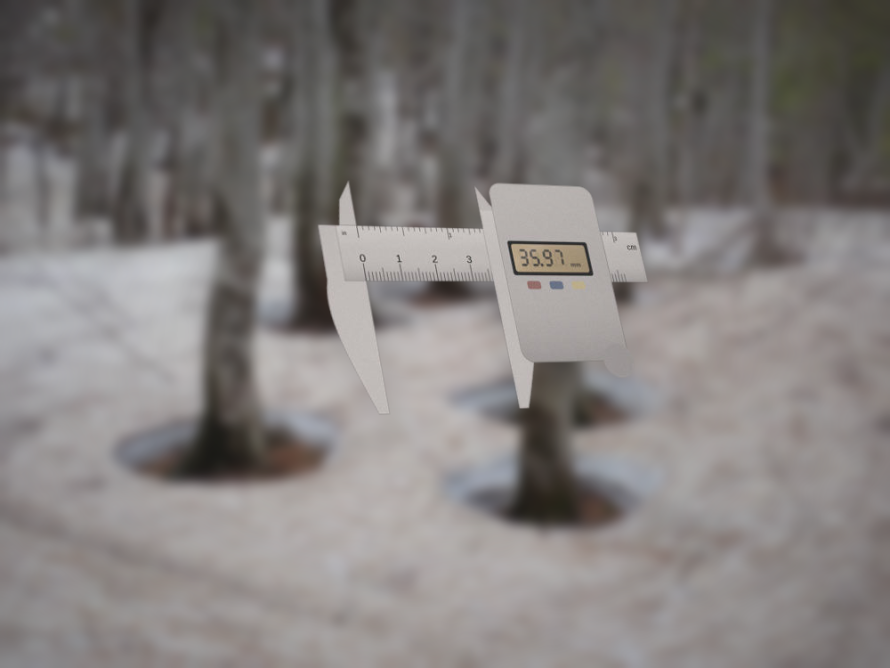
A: 35.97 (mm)
